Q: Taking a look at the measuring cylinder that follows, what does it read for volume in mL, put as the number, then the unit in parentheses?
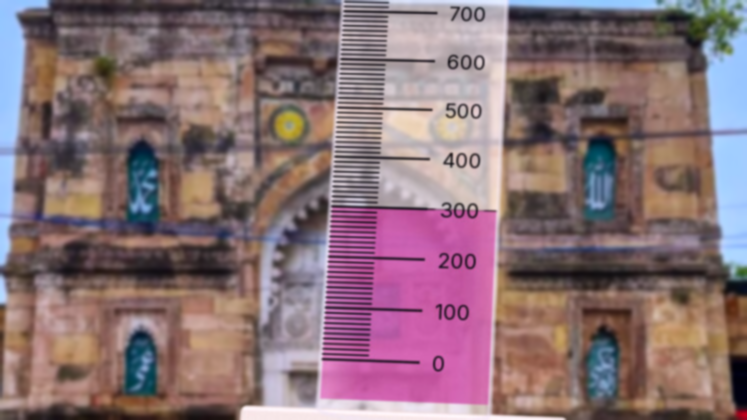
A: 300 (mL)
